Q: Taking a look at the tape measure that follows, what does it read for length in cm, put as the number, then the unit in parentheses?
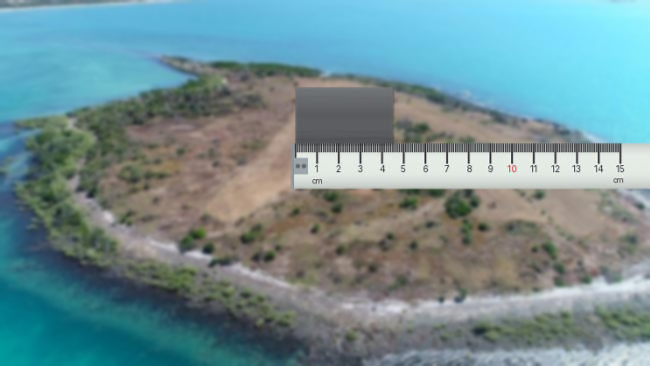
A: 4.5 (cm)
